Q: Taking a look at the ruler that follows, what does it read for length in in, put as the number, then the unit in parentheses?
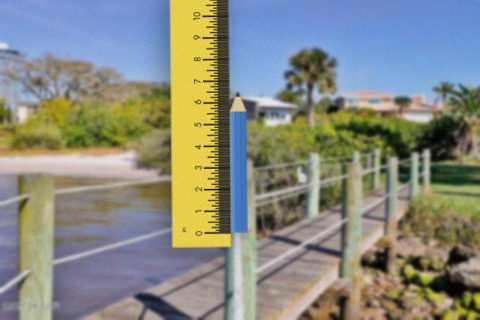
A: 6.5 (in)
